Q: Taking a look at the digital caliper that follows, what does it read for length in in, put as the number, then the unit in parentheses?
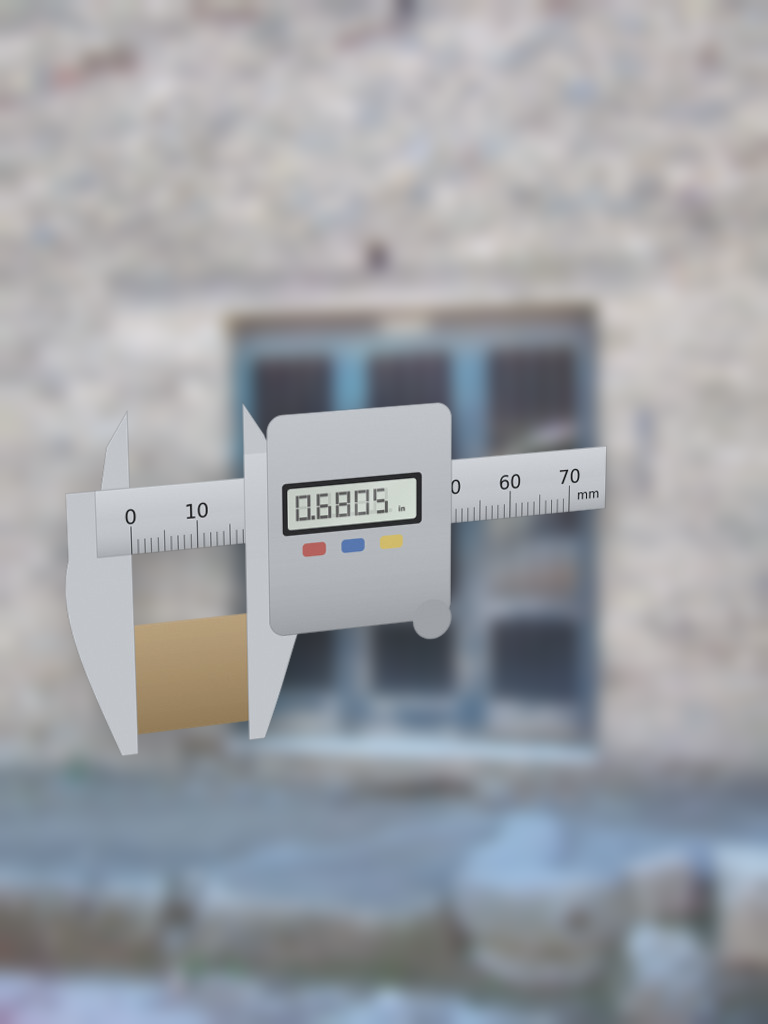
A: 0.6805 (in)
